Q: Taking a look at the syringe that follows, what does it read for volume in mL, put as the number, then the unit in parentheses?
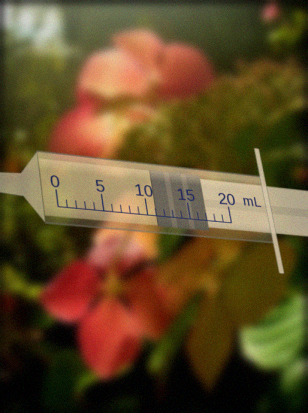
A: 11 (mL)
